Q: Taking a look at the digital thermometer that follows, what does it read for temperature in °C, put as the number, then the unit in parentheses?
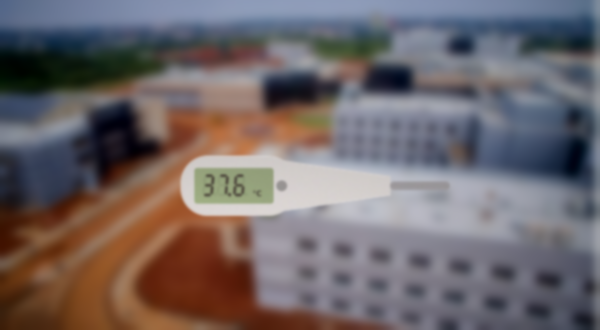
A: 37.6 (°C)
